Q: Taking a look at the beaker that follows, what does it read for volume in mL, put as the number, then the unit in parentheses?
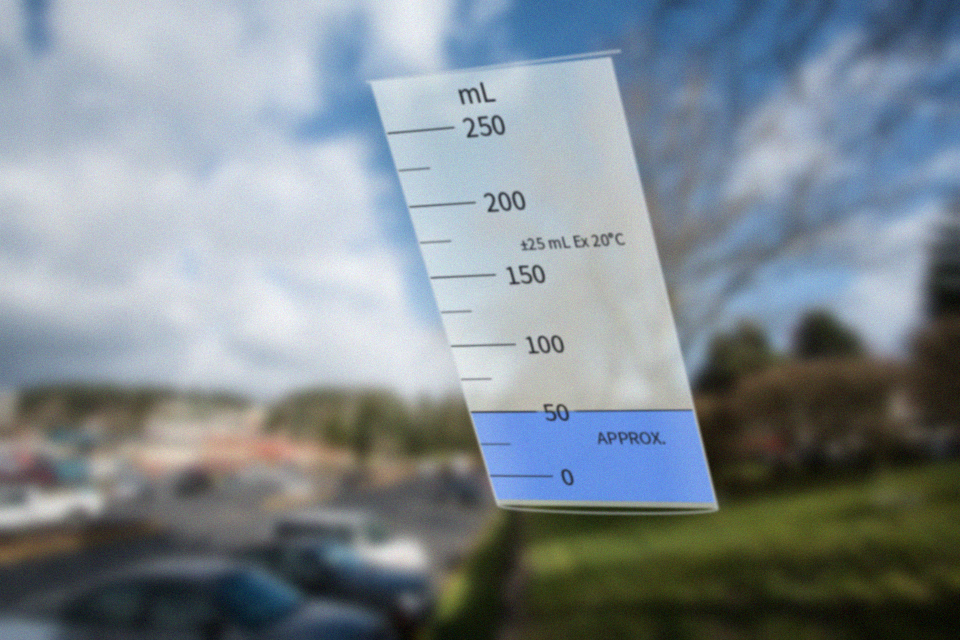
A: 50 (mL)
